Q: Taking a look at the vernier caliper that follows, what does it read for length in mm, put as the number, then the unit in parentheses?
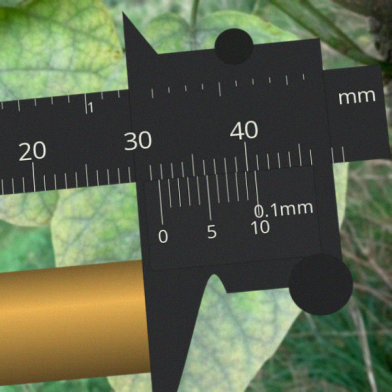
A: 31.7 (mm)
